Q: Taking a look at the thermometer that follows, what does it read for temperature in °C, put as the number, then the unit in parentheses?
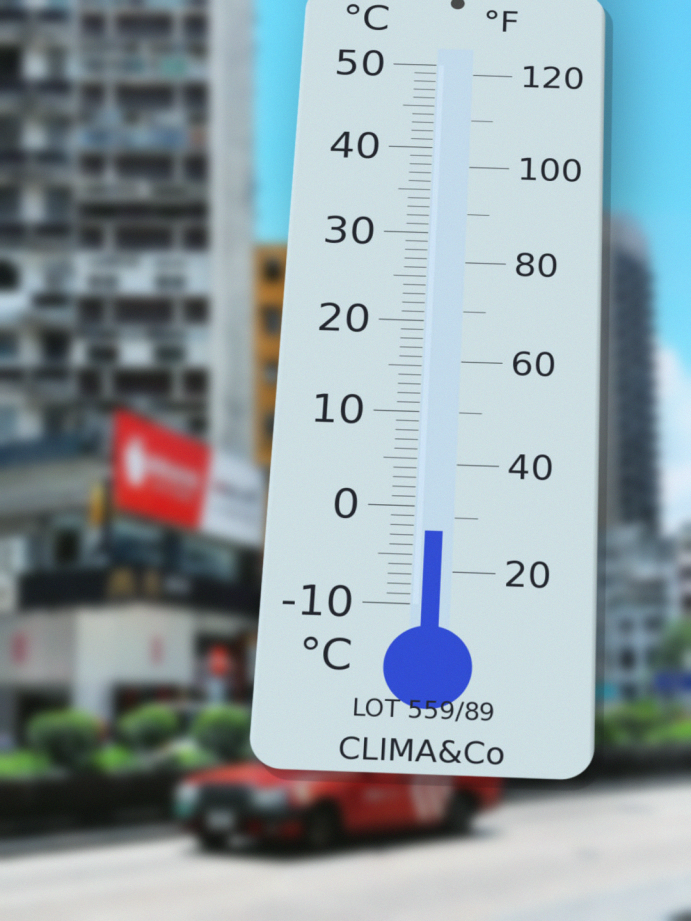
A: -2.5 (°C)
